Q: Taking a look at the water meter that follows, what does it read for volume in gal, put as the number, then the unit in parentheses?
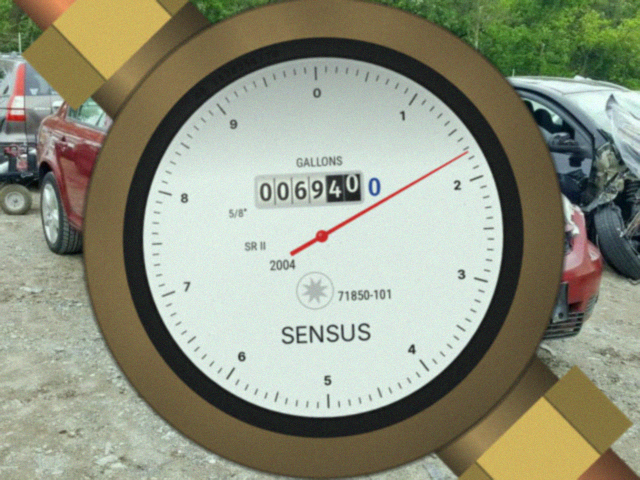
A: 69401.7 (gal)
